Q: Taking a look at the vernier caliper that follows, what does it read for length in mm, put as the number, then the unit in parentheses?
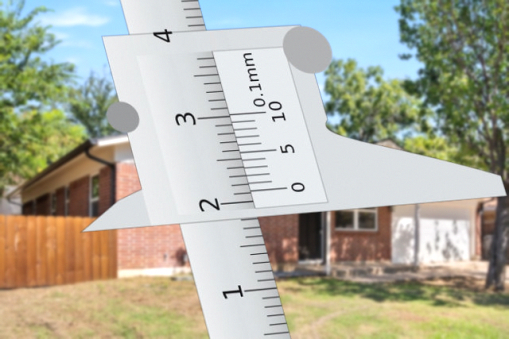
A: 21.2 (mm)
